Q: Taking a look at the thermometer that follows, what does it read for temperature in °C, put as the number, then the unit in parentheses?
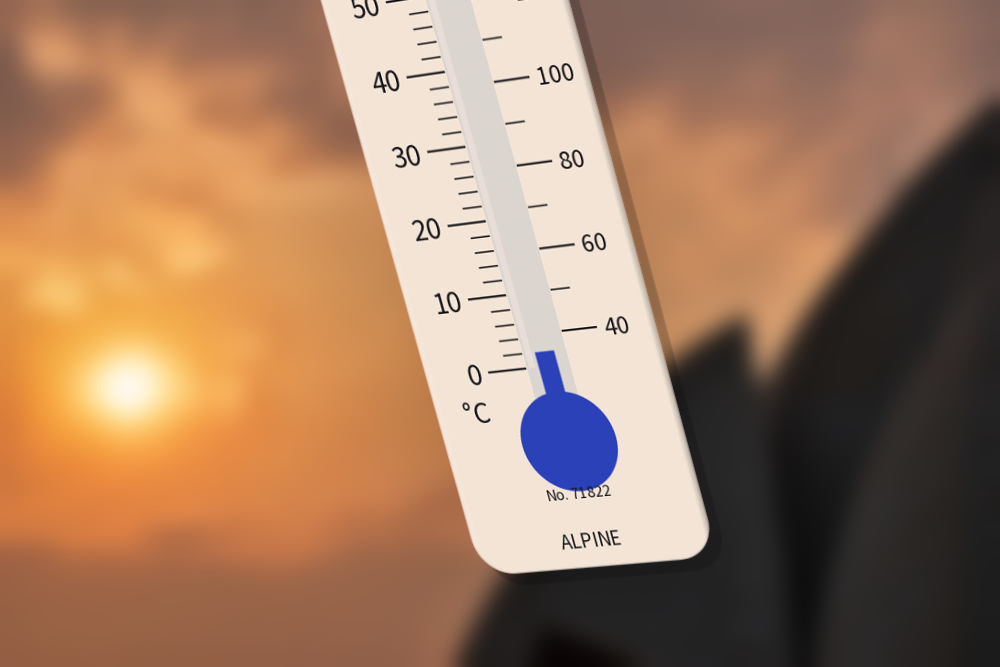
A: 2 (°C)
